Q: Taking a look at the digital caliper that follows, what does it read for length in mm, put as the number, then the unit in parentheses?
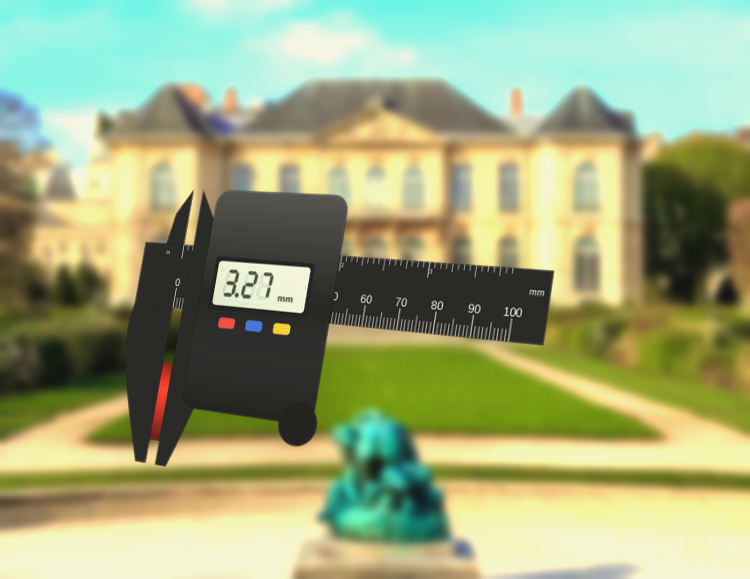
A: 3.27 (mm)
